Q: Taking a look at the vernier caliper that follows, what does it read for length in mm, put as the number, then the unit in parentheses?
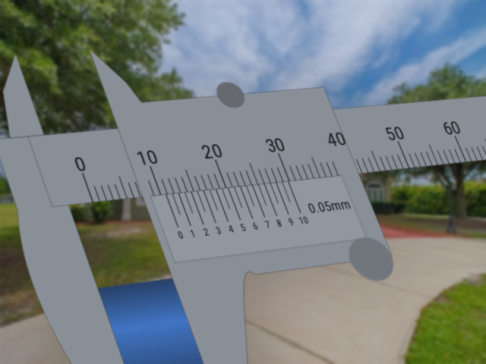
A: 10.8 (mm)
